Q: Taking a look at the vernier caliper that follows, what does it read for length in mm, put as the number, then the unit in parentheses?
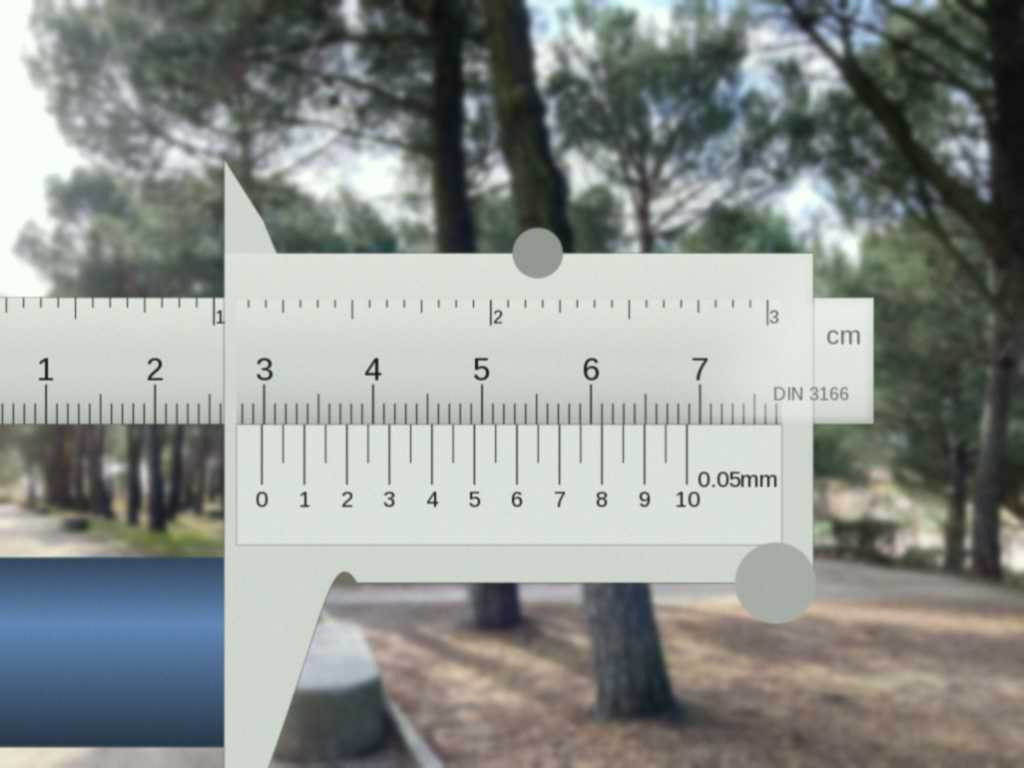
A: 29.8 (mm)
